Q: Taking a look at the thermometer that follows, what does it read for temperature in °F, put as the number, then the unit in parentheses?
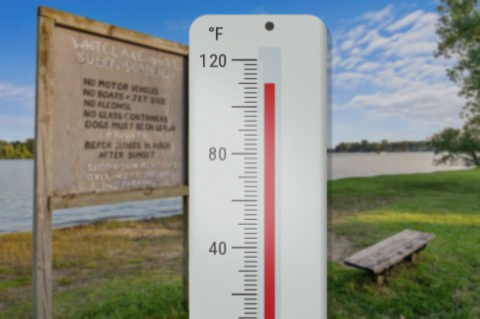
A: 110 (°F)
